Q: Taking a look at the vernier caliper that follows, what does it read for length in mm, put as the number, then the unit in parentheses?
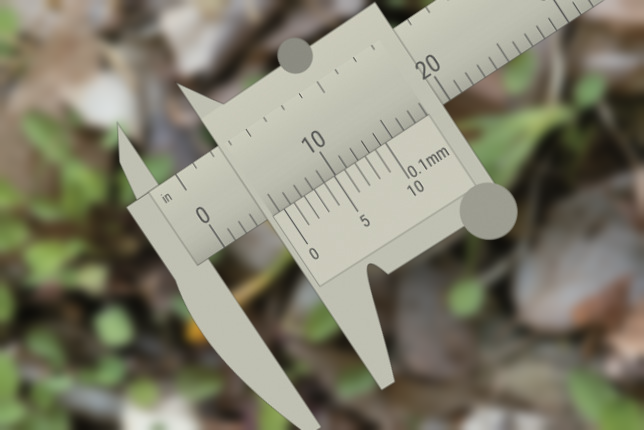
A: 5.4 (mm)
